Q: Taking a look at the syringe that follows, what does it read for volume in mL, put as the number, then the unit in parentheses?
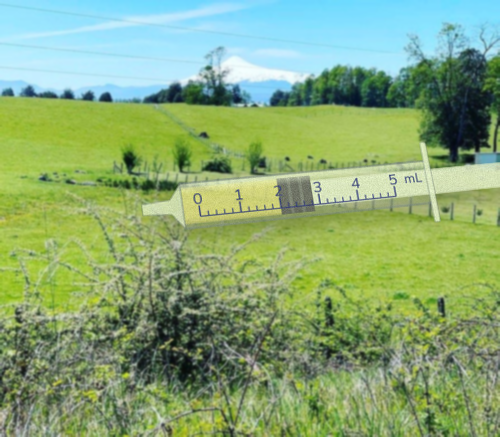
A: 2 (mL)
